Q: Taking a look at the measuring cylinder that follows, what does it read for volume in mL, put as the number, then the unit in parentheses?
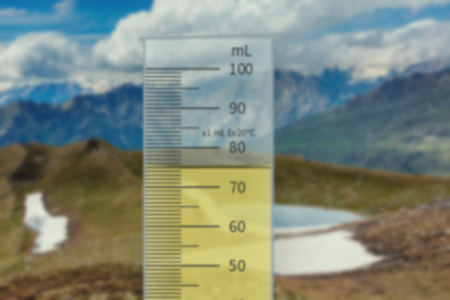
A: 75 (mL)
